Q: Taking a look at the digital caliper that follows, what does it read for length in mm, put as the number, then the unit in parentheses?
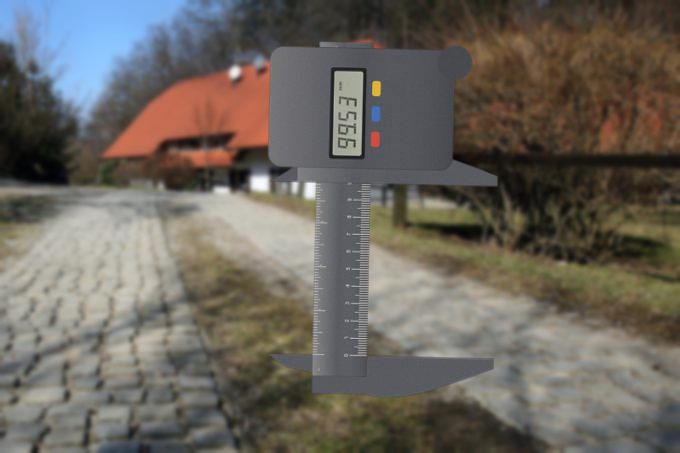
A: 99.53 (mm)
